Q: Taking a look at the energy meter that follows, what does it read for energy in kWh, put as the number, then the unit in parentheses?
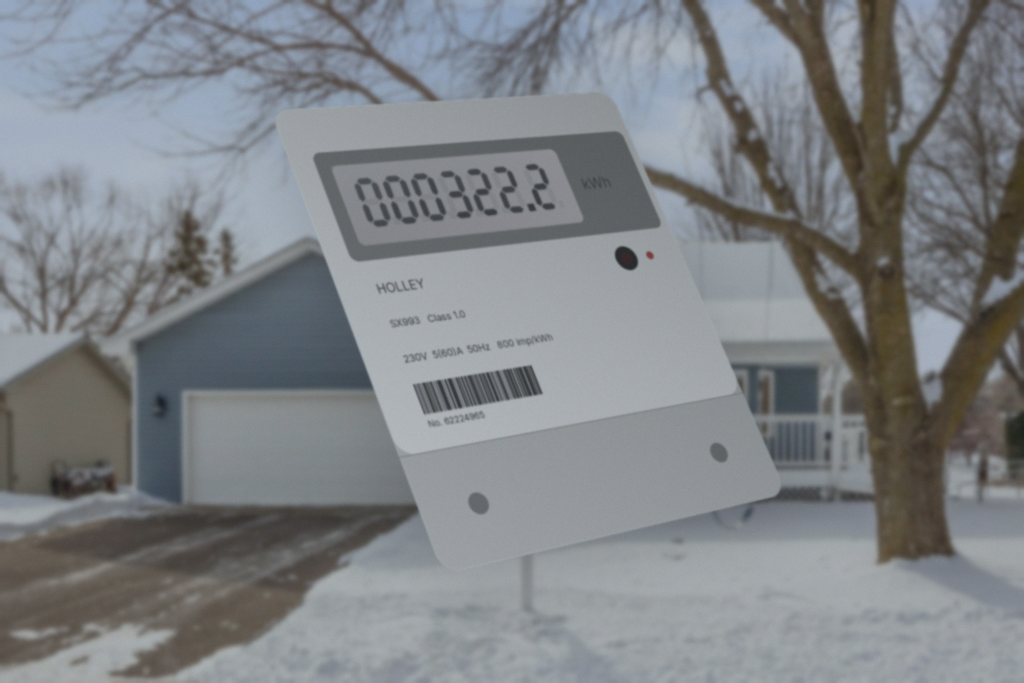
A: 322.2 (kWh)
